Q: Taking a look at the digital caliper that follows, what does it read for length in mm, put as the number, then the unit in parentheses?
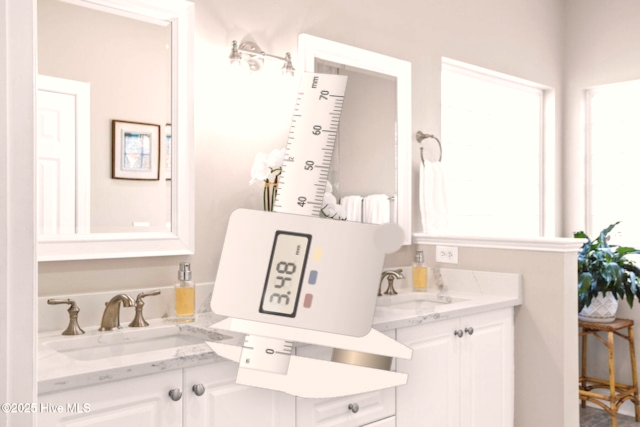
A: 3.48 (mm)
